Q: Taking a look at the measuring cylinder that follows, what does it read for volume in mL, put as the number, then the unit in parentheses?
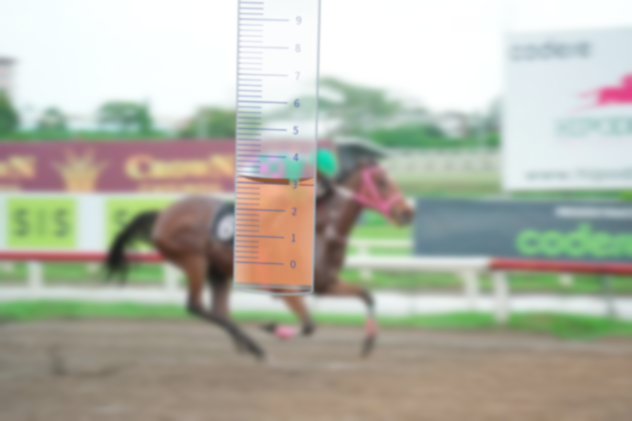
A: 3 (mL)
